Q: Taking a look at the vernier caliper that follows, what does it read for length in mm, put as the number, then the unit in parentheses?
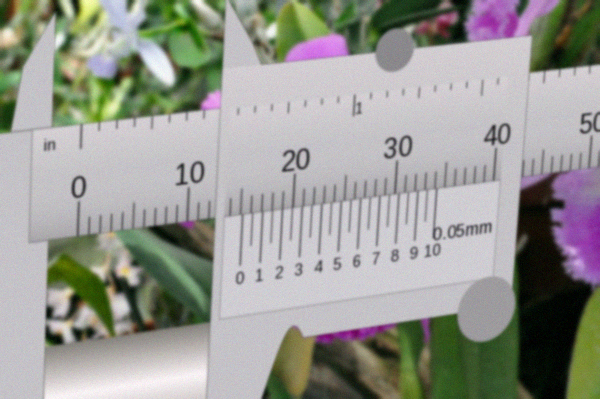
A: 15.2 (mm)
